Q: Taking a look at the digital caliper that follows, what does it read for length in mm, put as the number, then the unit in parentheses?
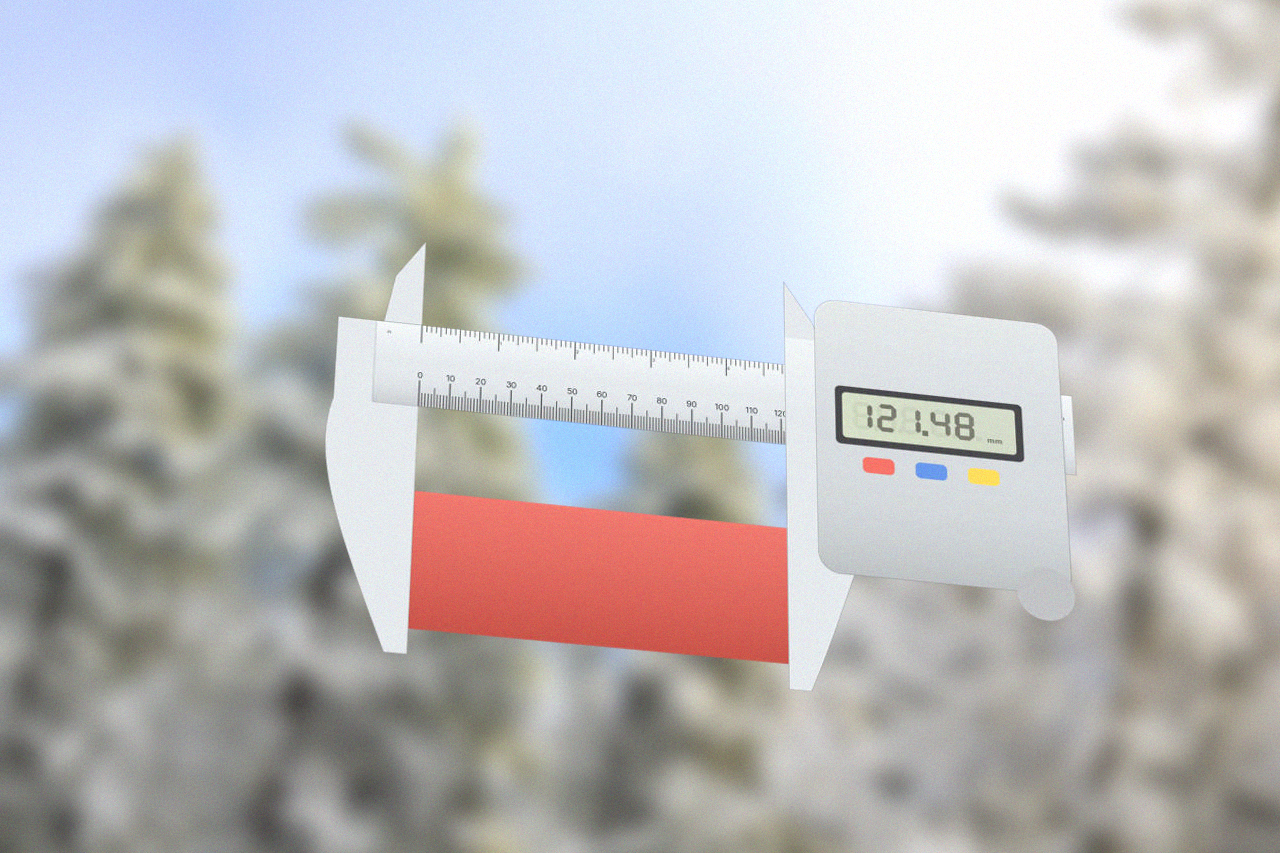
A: 121.48 (mm)
